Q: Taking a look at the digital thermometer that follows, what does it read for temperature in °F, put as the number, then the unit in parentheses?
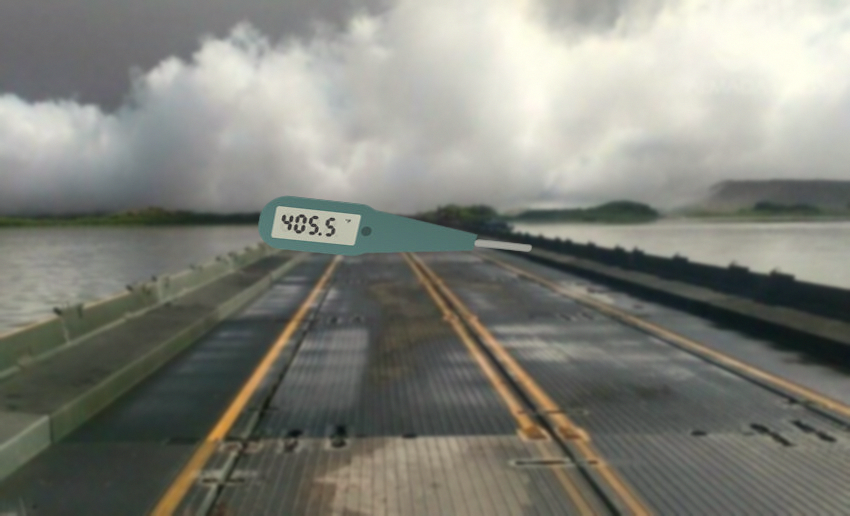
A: 405.5 (°F)
